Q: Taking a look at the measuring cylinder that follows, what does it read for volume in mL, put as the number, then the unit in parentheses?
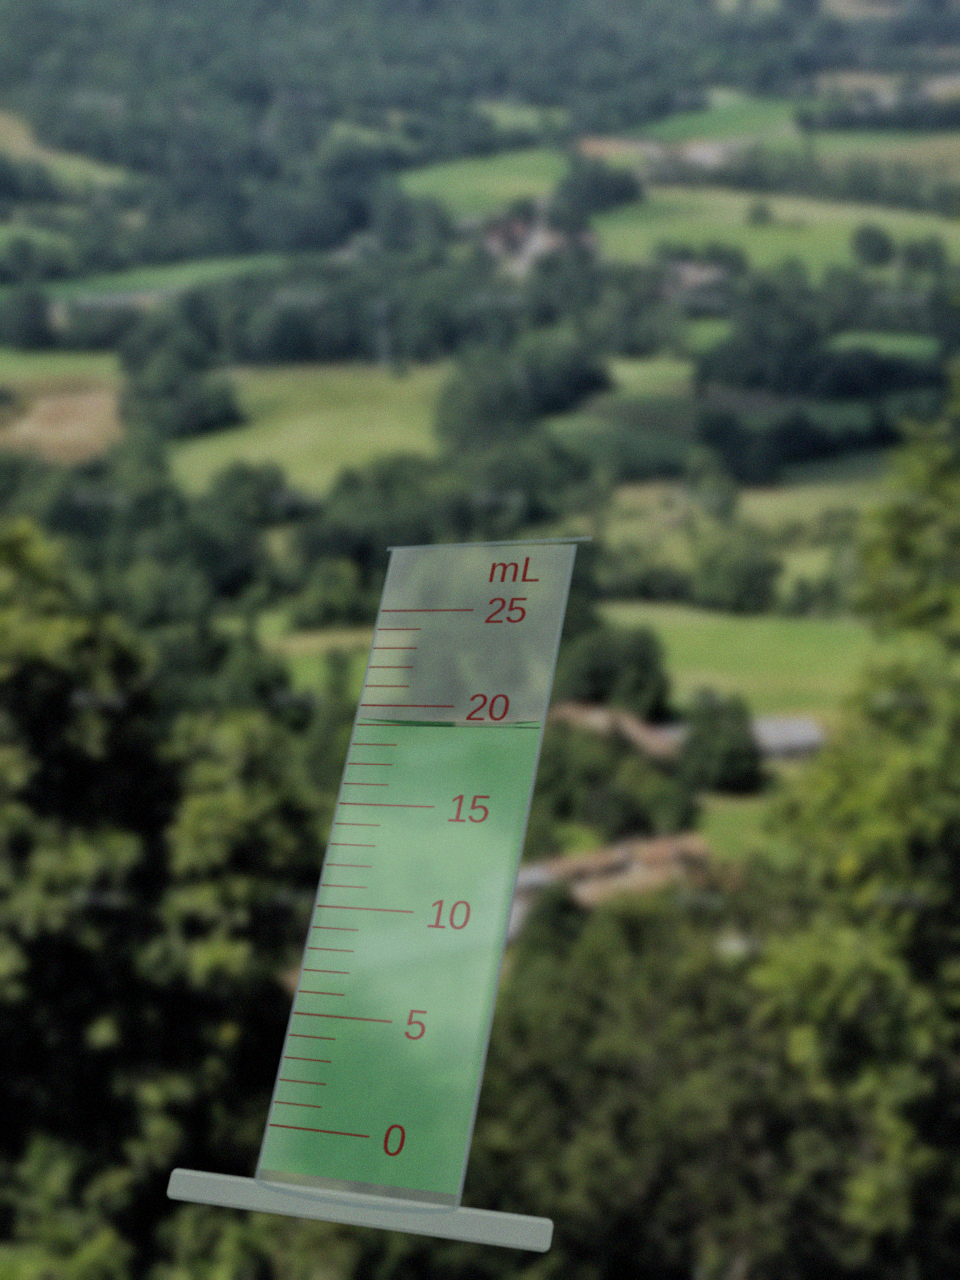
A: 19 (mL)
